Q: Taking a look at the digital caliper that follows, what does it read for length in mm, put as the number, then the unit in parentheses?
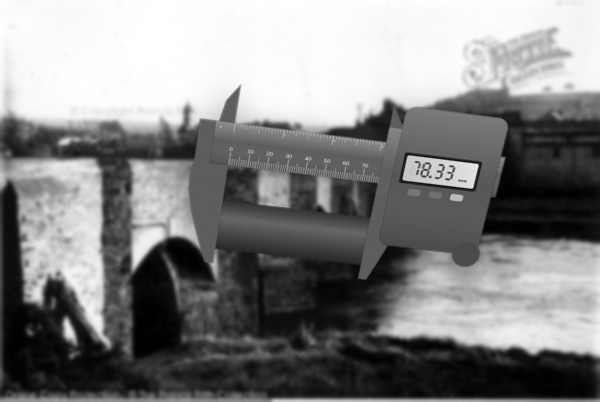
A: 78.33 (mm)
